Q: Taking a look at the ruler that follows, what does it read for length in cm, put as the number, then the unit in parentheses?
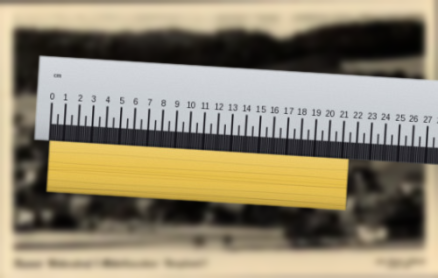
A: 21.5 (cm)
